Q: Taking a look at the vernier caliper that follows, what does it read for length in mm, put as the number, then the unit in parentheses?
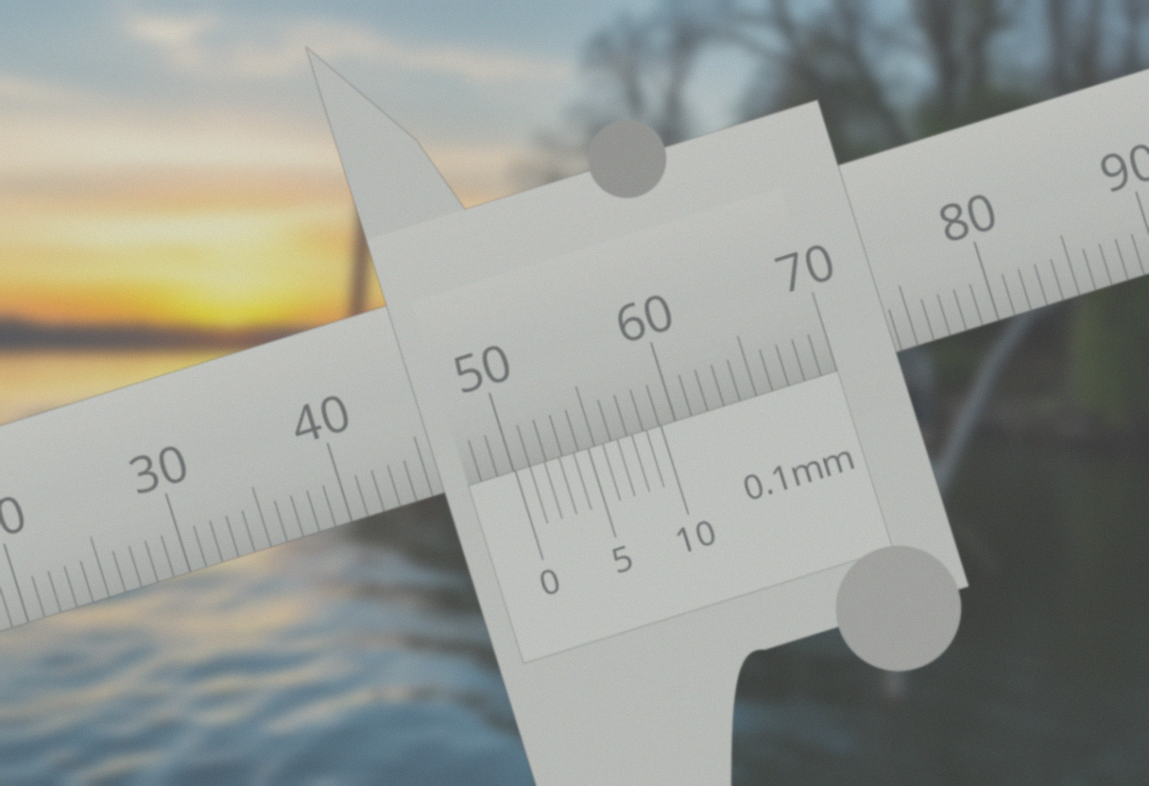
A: 50.1 (mm)
